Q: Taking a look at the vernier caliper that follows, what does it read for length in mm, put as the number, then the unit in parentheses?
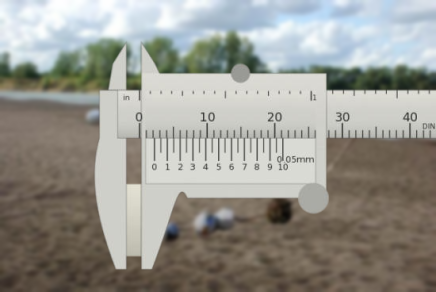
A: 2.2 (mm)
